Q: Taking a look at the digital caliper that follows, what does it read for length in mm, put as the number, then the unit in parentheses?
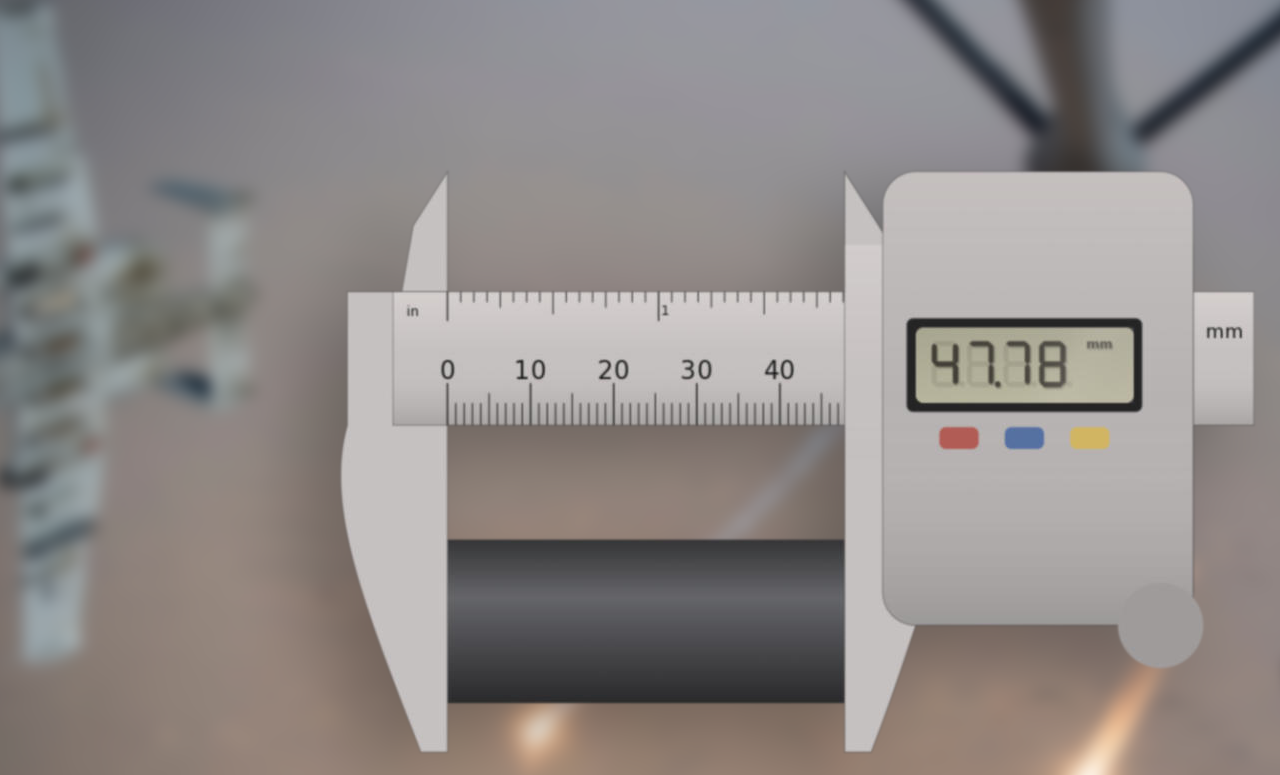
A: 47.78 (mm)
